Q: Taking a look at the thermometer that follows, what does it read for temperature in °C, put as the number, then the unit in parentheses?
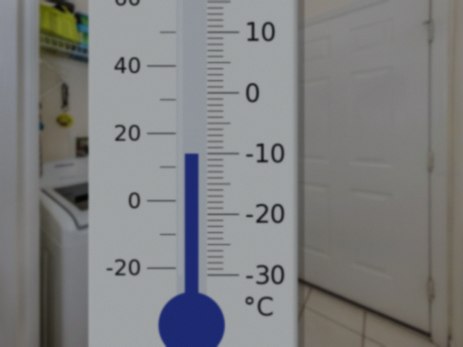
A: -10 (°C)
